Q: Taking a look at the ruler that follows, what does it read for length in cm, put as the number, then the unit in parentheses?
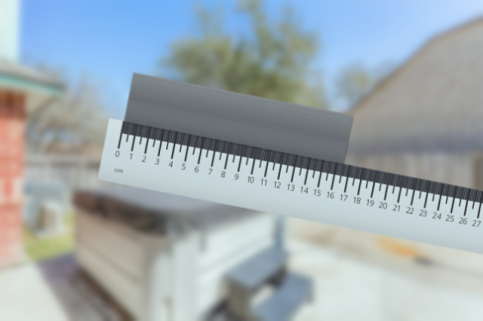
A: 16.5 (cm)
